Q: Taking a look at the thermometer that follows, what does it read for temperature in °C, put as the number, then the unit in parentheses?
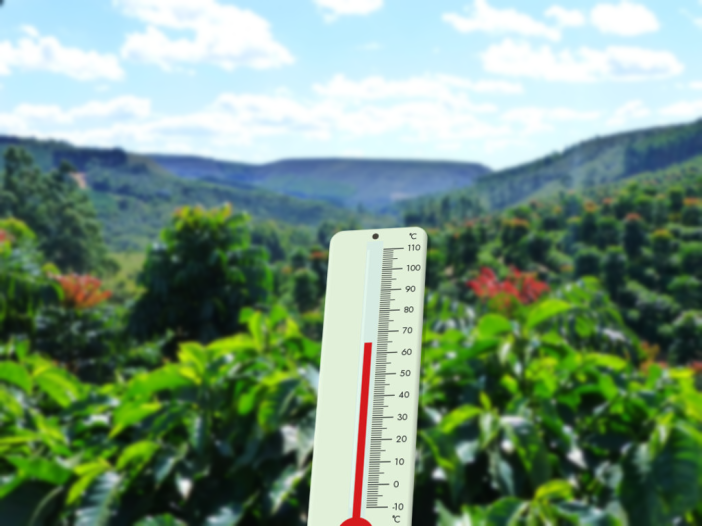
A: 65 (°C)
